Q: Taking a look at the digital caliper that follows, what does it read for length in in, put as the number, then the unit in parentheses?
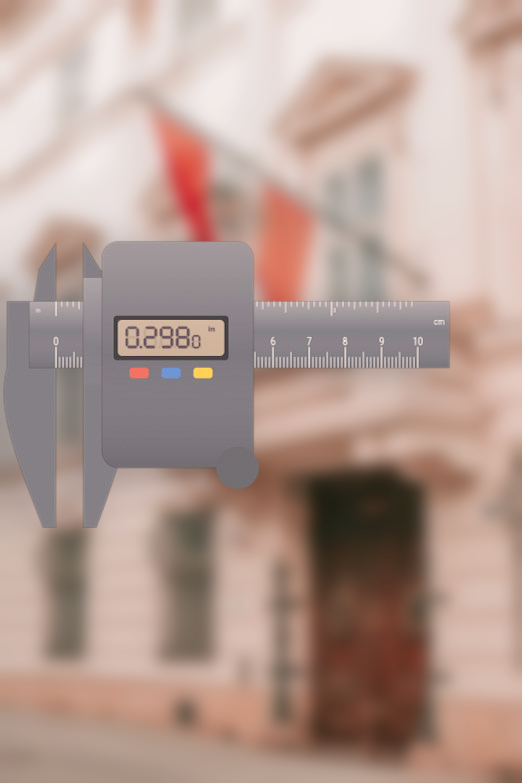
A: 0.2980 (in)
